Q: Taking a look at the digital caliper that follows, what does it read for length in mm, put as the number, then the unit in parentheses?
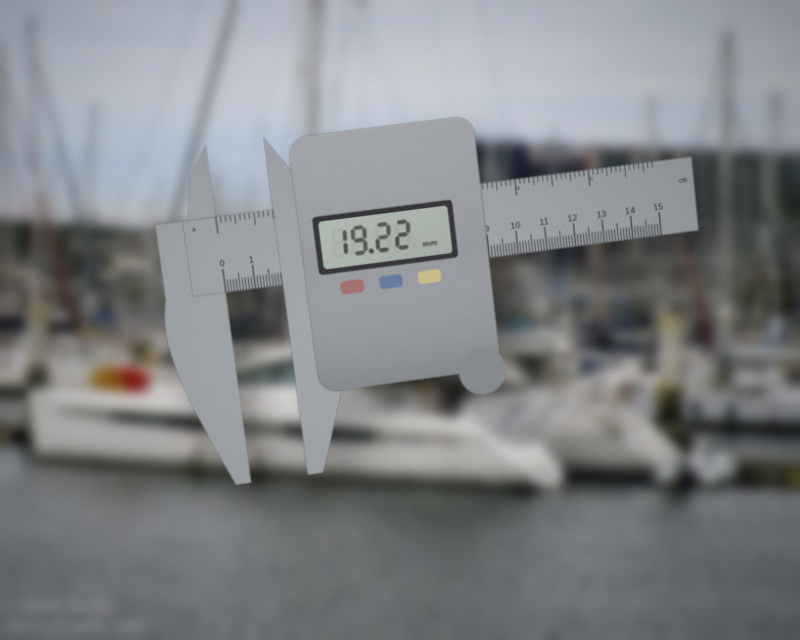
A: 19.22 (mm)
